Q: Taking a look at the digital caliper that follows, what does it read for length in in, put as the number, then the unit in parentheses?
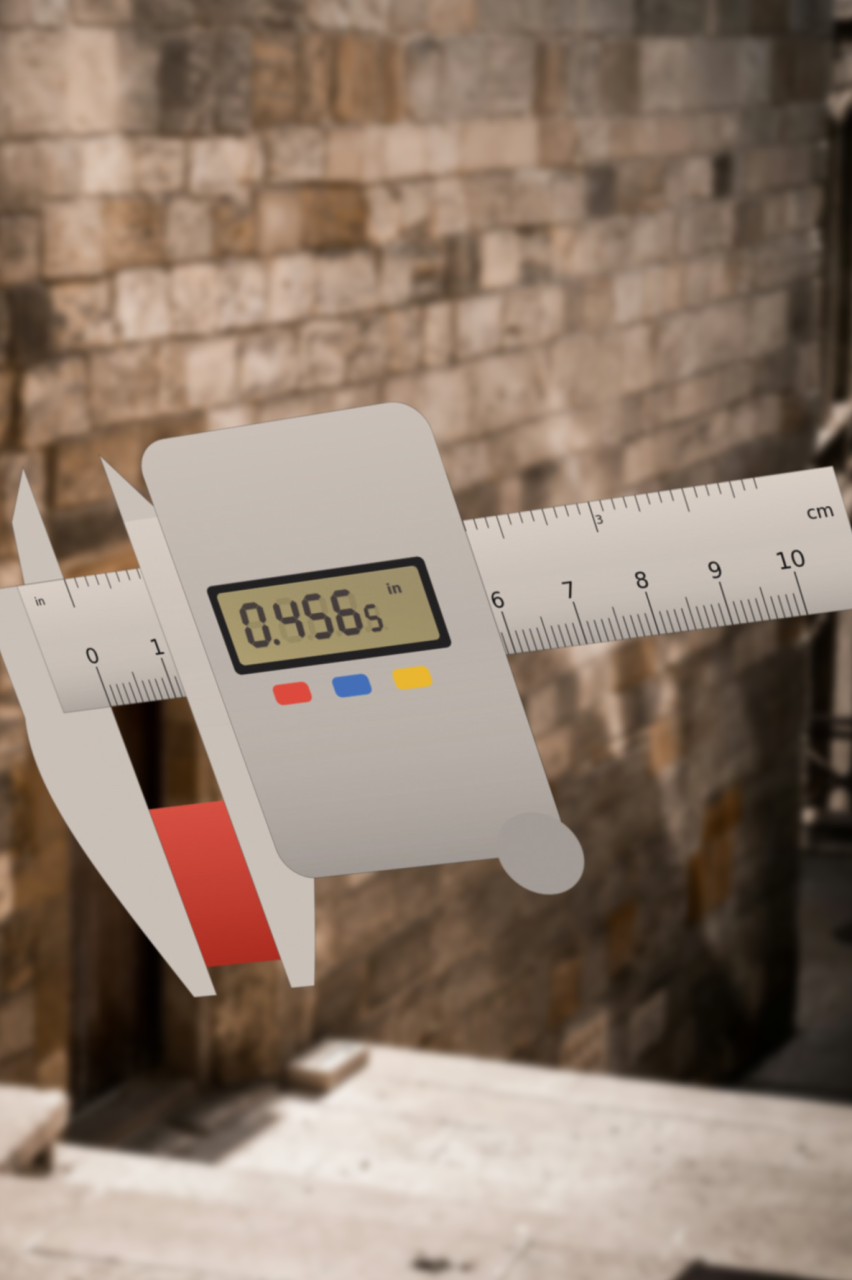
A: 0.4565 (in)
